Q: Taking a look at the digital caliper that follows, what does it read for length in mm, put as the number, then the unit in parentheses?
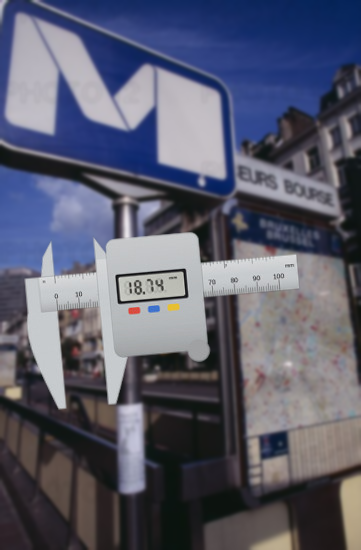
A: 18.74 (mm)
